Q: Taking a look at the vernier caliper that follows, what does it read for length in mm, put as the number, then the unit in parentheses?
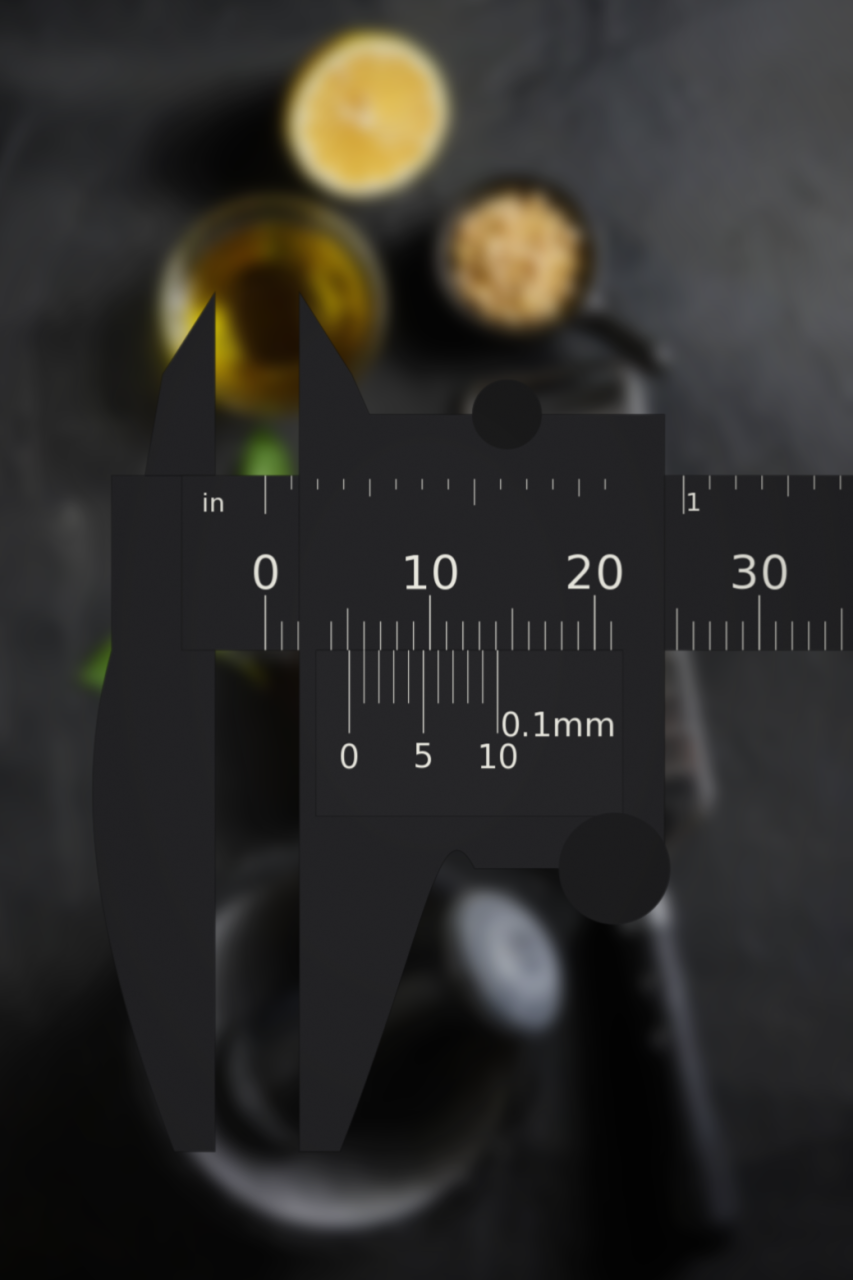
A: 5.1 (mm)
